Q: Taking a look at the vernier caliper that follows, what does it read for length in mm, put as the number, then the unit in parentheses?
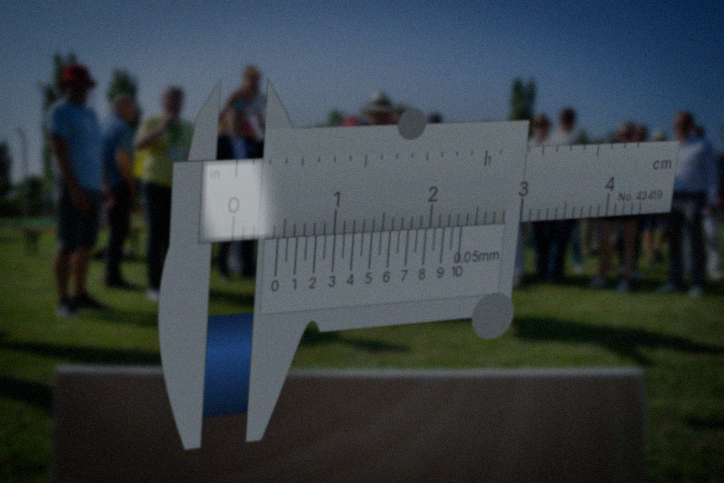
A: 4.4 (mm)
